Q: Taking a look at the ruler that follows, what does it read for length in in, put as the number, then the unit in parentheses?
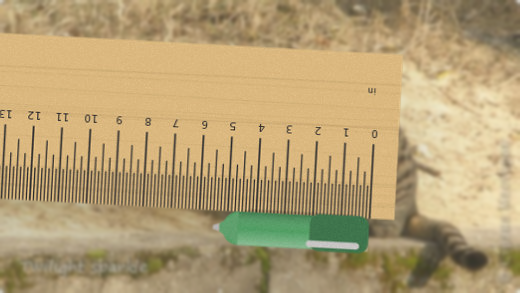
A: 5.5 (in)
